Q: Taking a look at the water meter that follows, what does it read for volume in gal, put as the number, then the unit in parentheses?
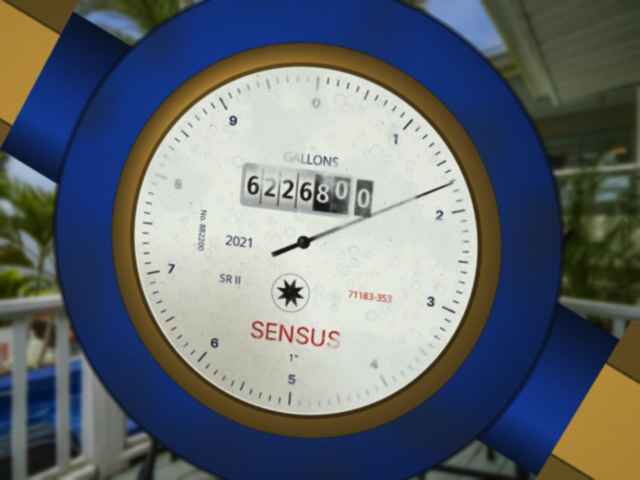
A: 6226801.7 (gal)
